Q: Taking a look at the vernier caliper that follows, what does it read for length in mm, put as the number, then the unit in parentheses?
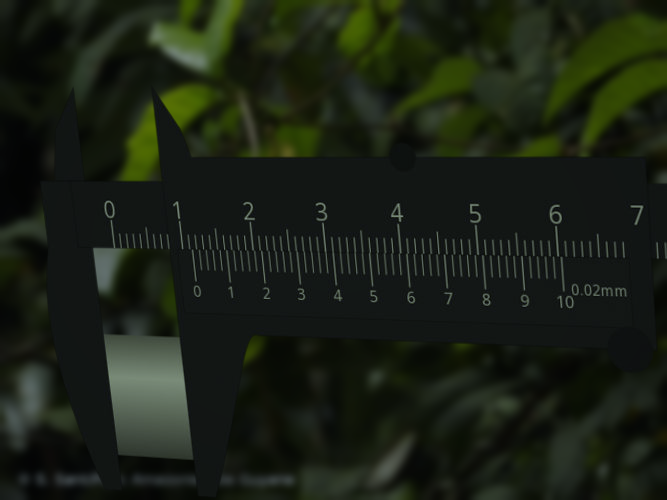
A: 11.4 (mm)
